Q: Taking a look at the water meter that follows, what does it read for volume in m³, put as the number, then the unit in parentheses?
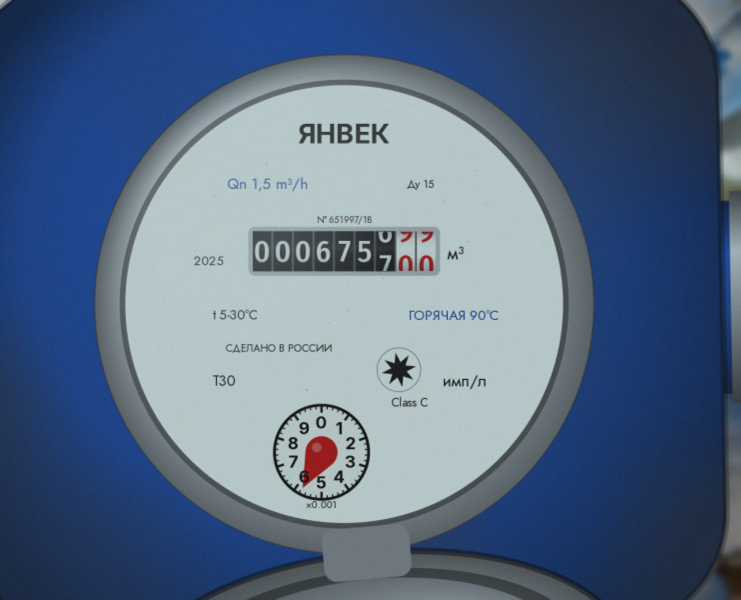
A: 6756.995 (m³)
